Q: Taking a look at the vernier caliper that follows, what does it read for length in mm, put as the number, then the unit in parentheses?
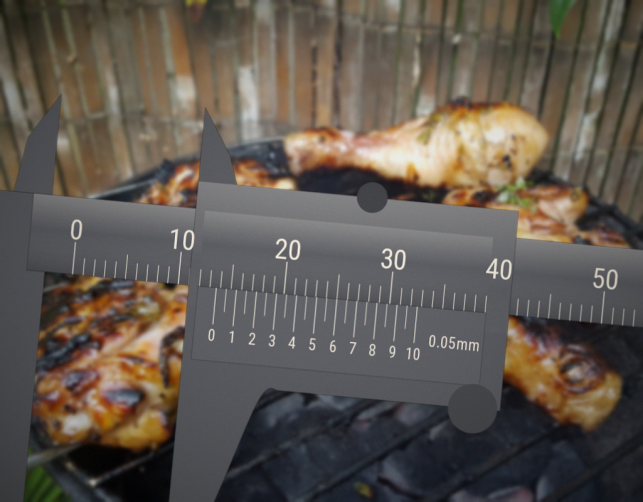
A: 13.6 (mm)
